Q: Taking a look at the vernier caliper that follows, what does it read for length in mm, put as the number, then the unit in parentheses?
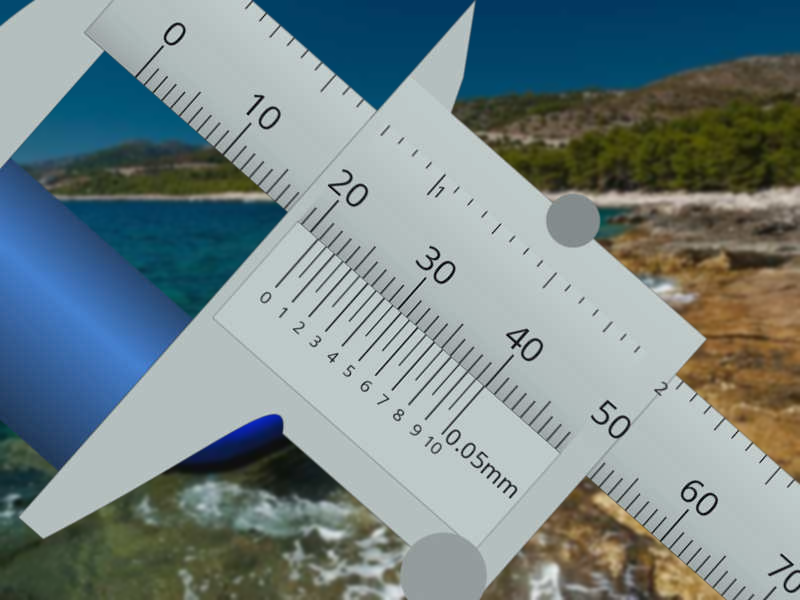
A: 20.9 (mm)
